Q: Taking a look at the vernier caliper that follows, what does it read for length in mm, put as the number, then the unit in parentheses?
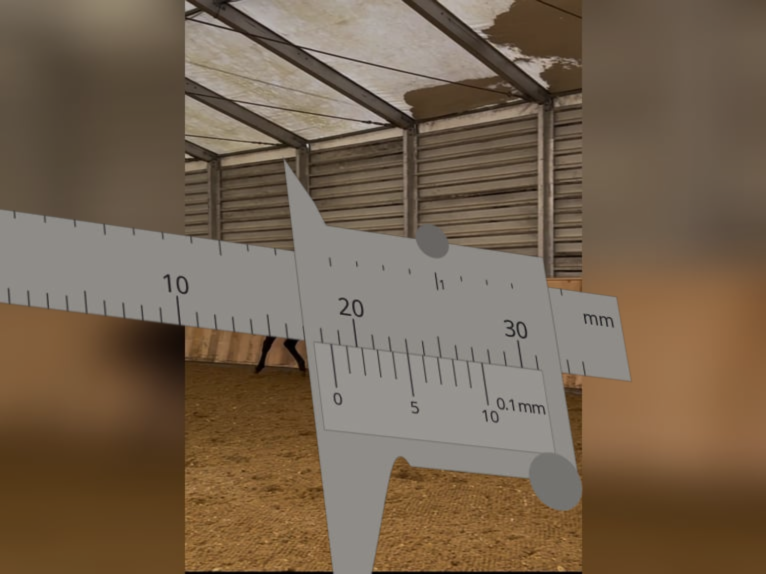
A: 18.5 (mm)
